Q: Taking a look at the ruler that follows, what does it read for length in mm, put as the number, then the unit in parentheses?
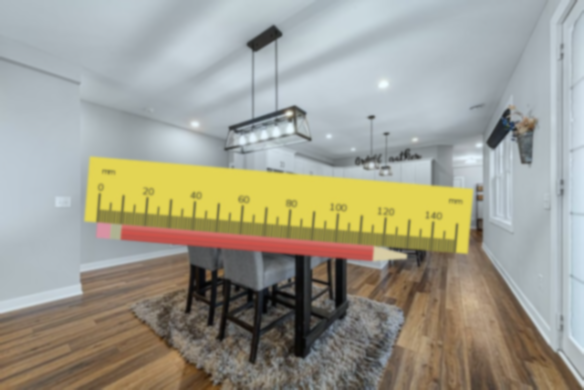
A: 135 (mm)
